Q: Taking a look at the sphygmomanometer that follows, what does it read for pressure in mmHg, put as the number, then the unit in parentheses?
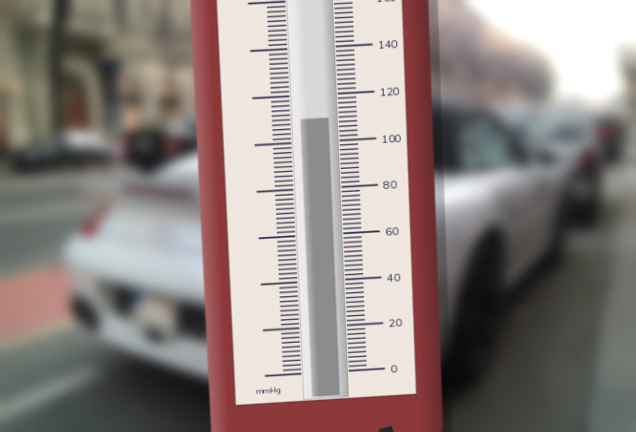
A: 110 (mmHg)
